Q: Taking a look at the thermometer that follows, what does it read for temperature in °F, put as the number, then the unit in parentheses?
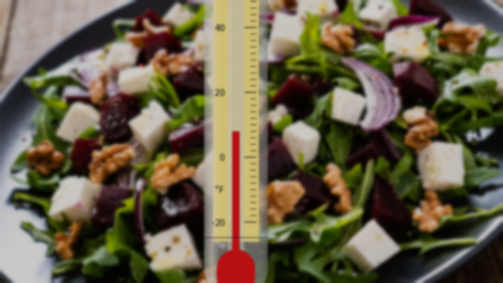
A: 8 (°F)
